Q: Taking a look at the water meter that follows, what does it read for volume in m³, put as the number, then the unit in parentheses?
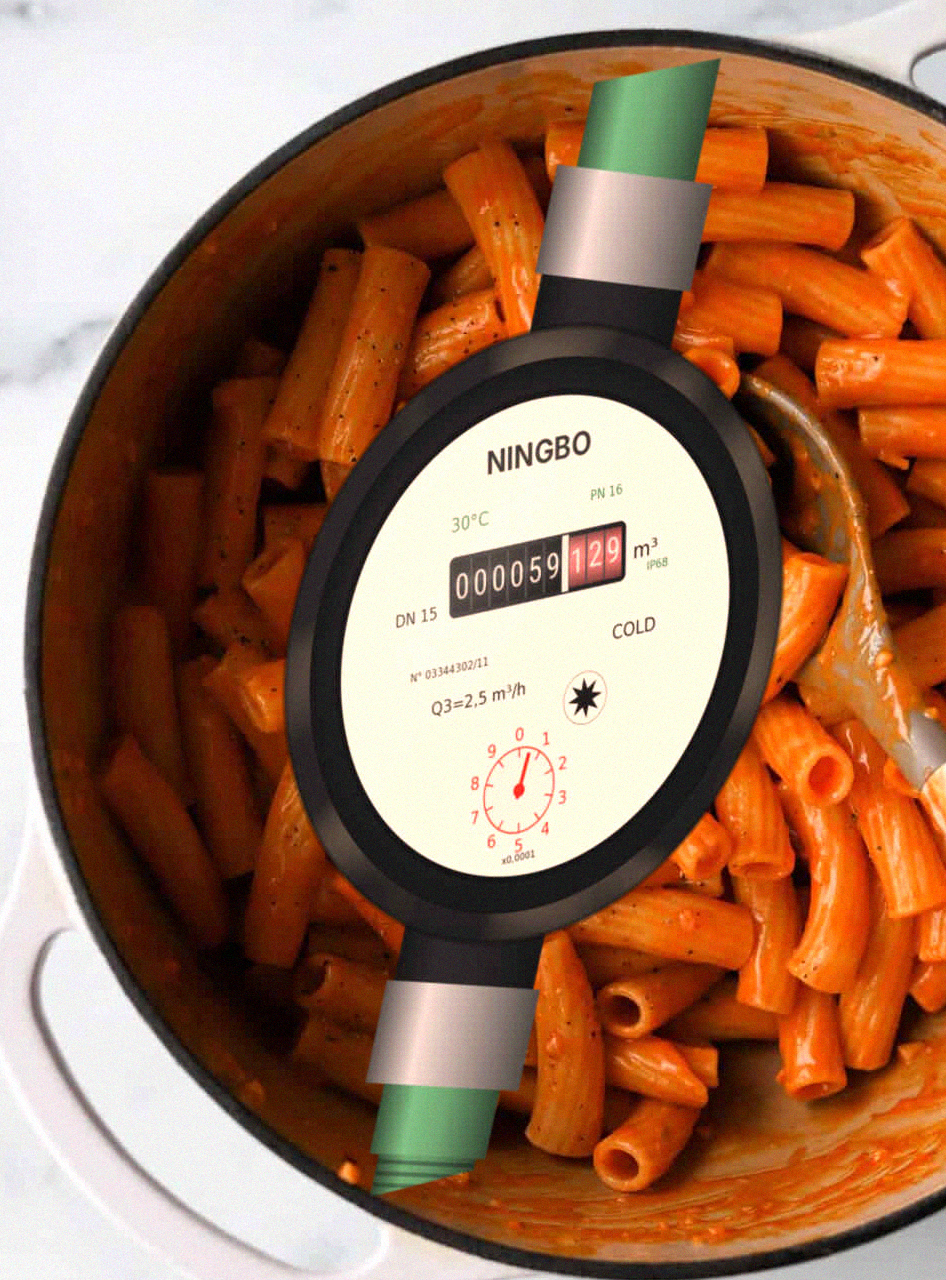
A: 59.1290 (m³)
